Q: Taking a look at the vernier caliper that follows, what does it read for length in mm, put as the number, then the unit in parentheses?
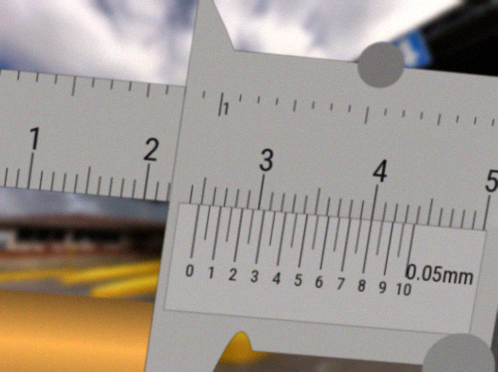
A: 24.8 (mm)
